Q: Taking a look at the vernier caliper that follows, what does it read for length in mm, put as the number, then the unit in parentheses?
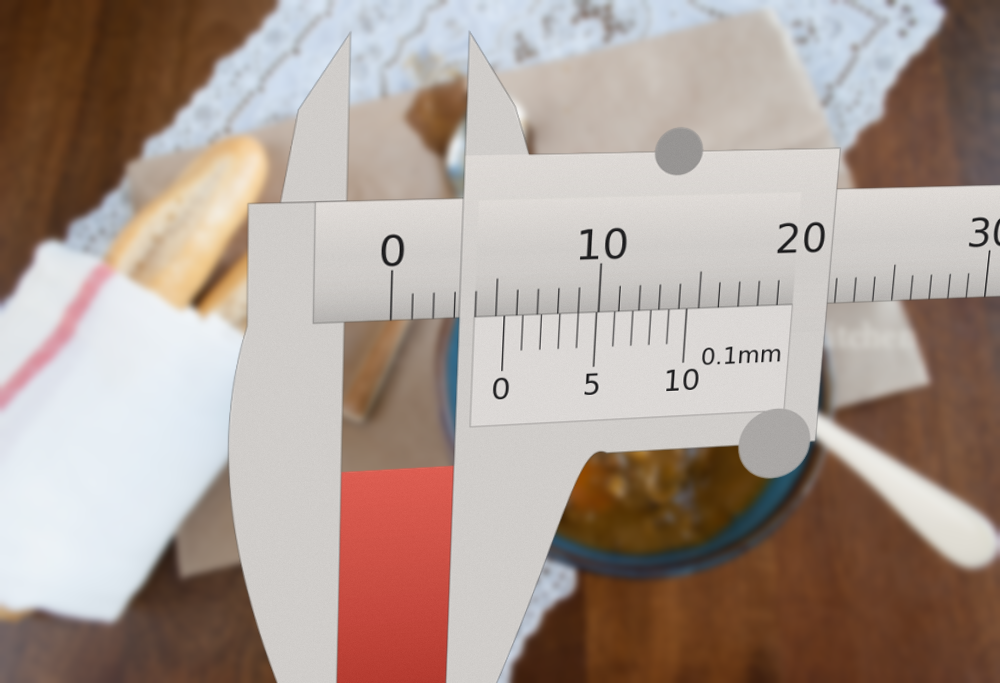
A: 5.4 (mm)
